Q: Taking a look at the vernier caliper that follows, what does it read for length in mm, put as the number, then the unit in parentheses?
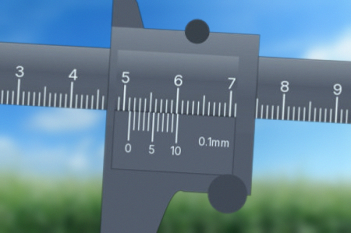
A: 51.2 (mm)
